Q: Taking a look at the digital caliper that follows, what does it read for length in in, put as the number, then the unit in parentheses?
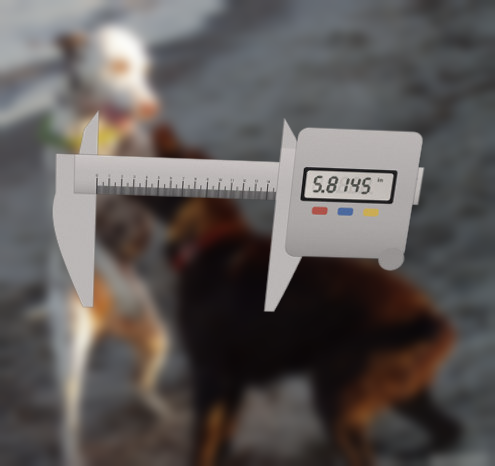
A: 5.8145 (in)
